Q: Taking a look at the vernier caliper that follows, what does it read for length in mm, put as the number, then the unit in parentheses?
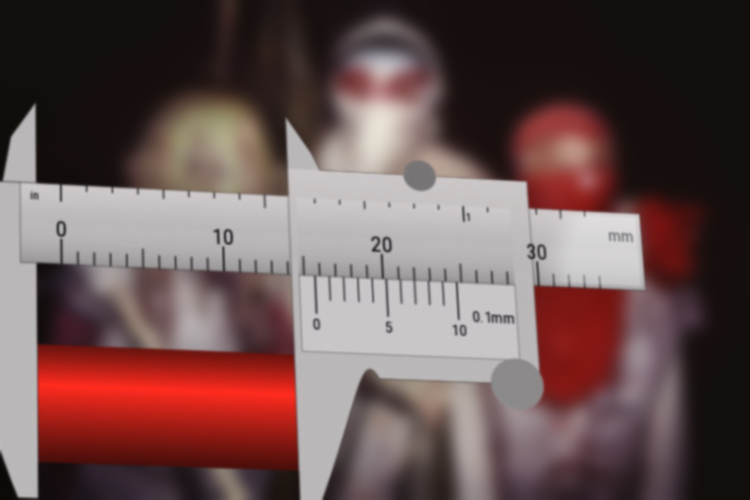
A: 15.7 (mm)
